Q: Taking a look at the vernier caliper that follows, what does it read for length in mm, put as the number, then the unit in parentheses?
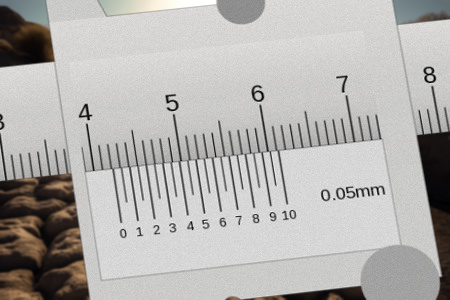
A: 42.2 (mm)
